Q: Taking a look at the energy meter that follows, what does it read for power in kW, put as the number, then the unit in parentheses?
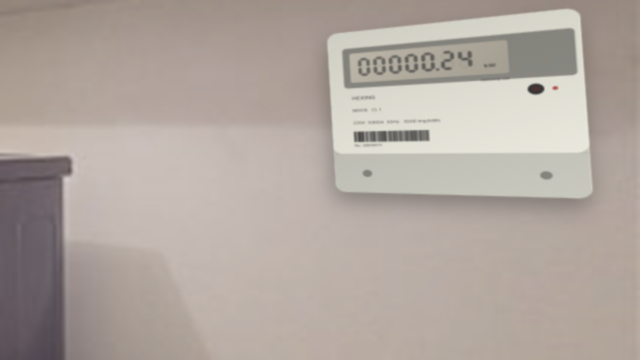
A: 0.24 (kW)
